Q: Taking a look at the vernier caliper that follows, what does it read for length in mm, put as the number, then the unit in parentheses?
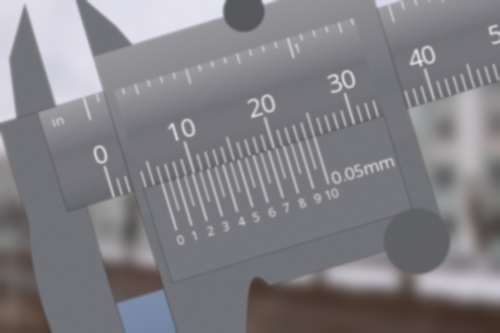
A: 6.0 (mm)
